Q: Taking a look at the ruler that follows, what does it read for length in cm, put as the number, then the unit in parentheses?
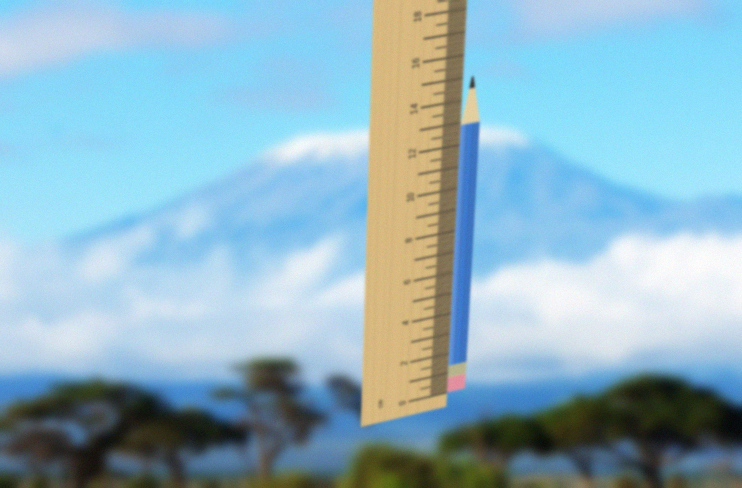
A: 15 (cm)
